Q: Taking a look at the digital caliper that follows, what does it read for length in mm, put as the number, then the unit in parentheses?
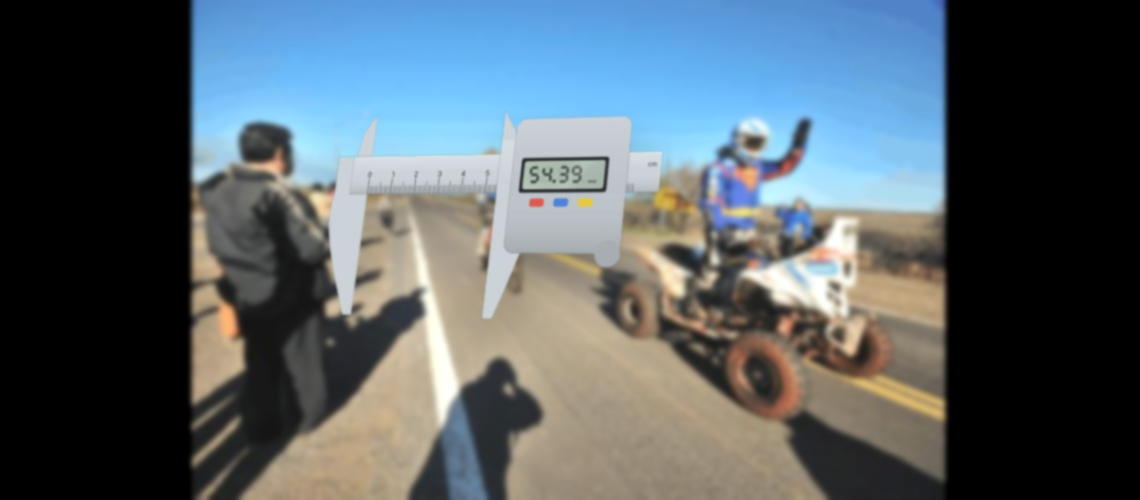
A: 54.39 (mm)
